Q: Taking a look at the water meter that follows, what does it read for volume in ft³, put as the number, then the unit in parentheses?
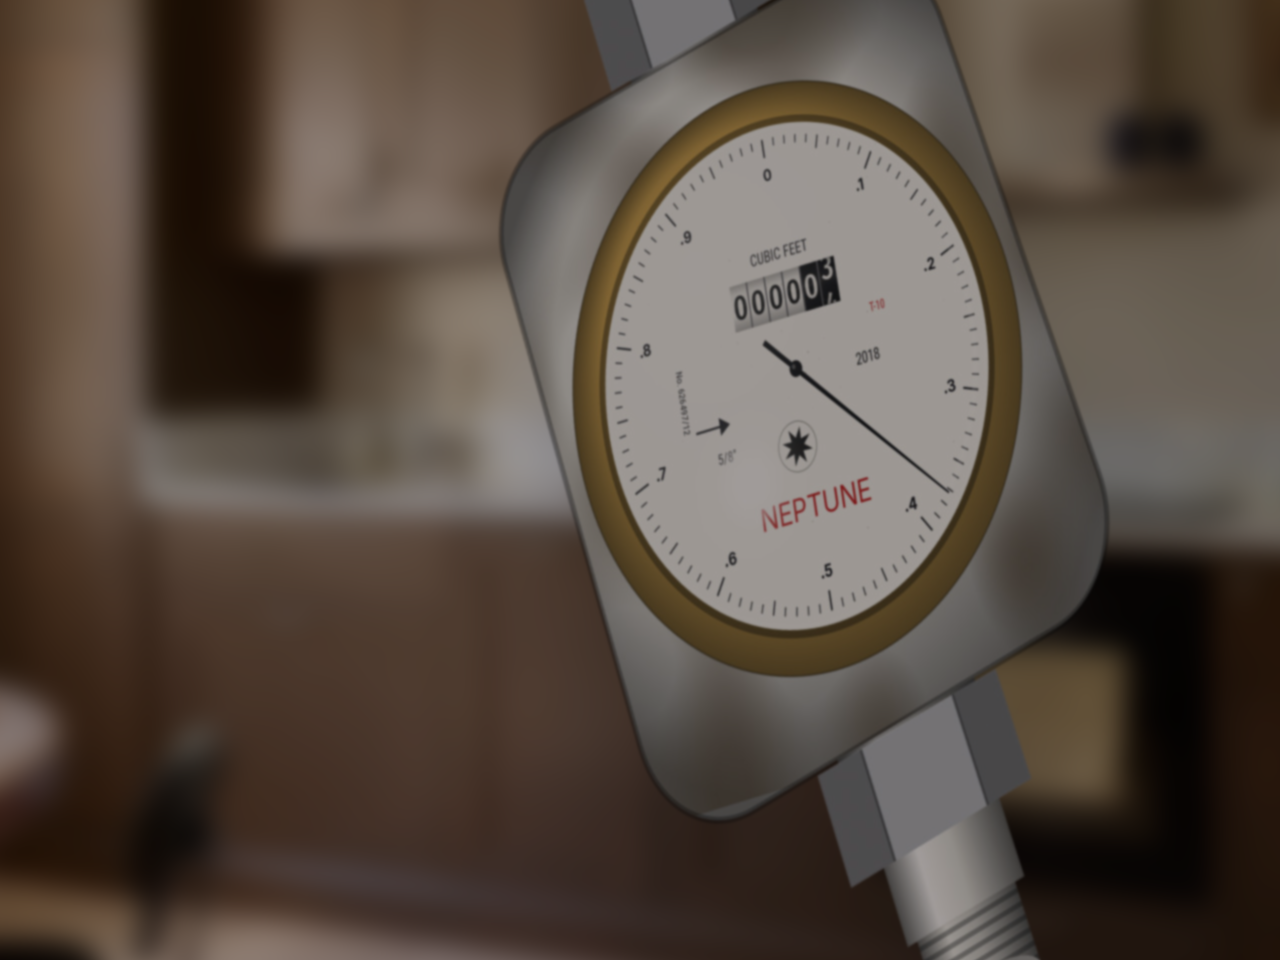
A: 3.37 (ft³)
